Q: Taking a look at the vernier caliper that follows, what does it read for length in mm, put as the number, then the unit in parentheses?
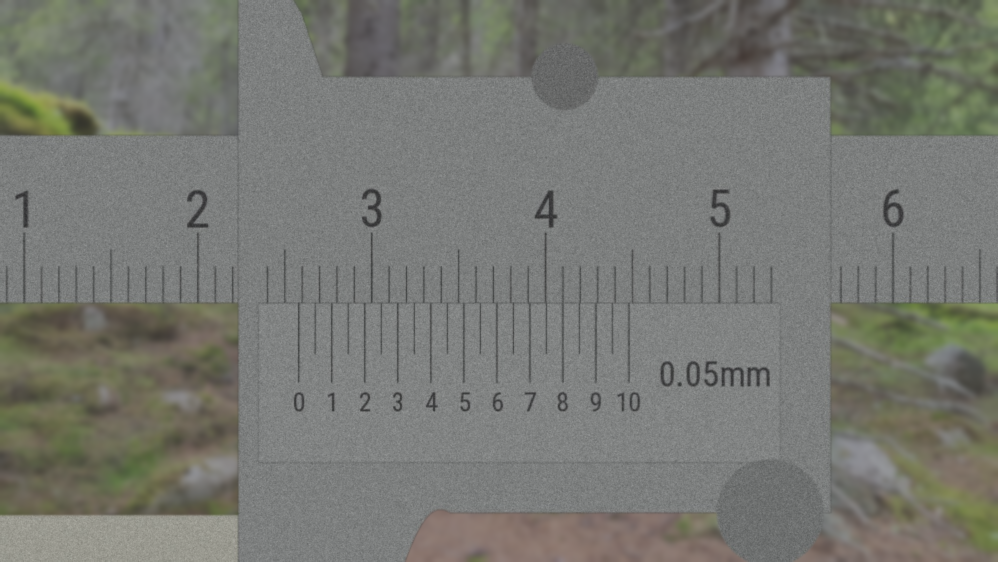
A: 25.8 (mm)
